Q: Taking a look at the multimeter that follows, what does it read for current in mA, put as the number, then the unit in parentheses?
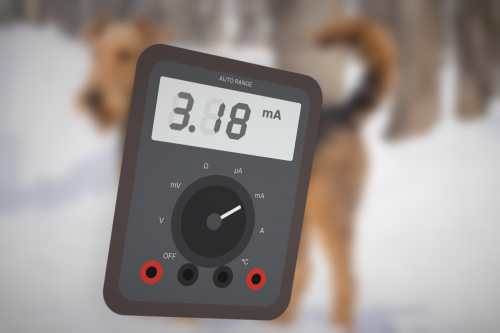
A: 3.18 (mA)
